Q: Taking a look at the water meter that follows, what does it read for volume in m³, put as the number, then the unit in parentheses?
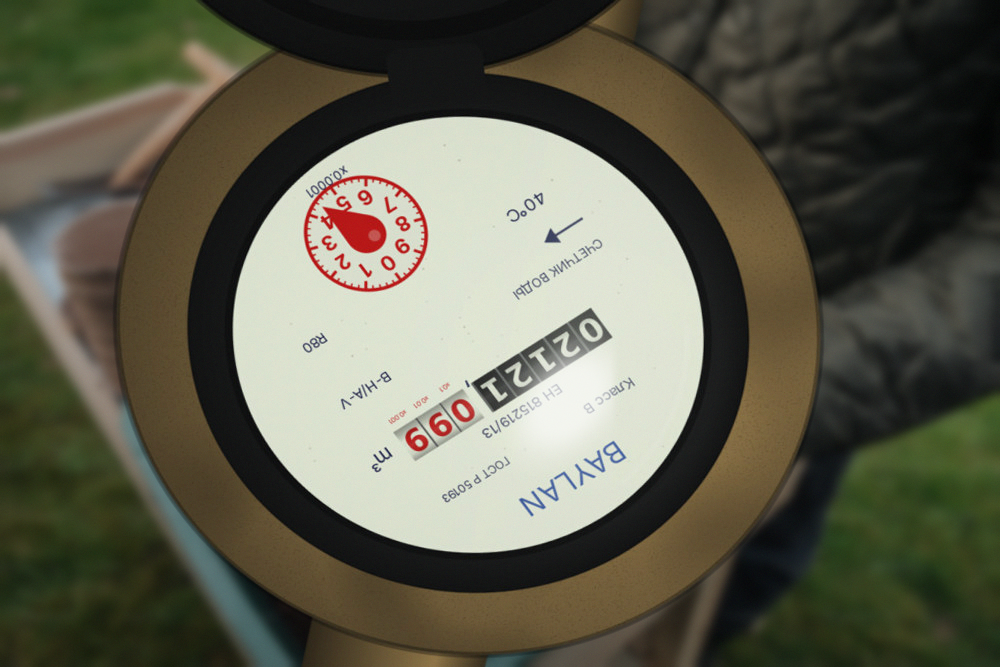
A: 2121.0994 (m³)
